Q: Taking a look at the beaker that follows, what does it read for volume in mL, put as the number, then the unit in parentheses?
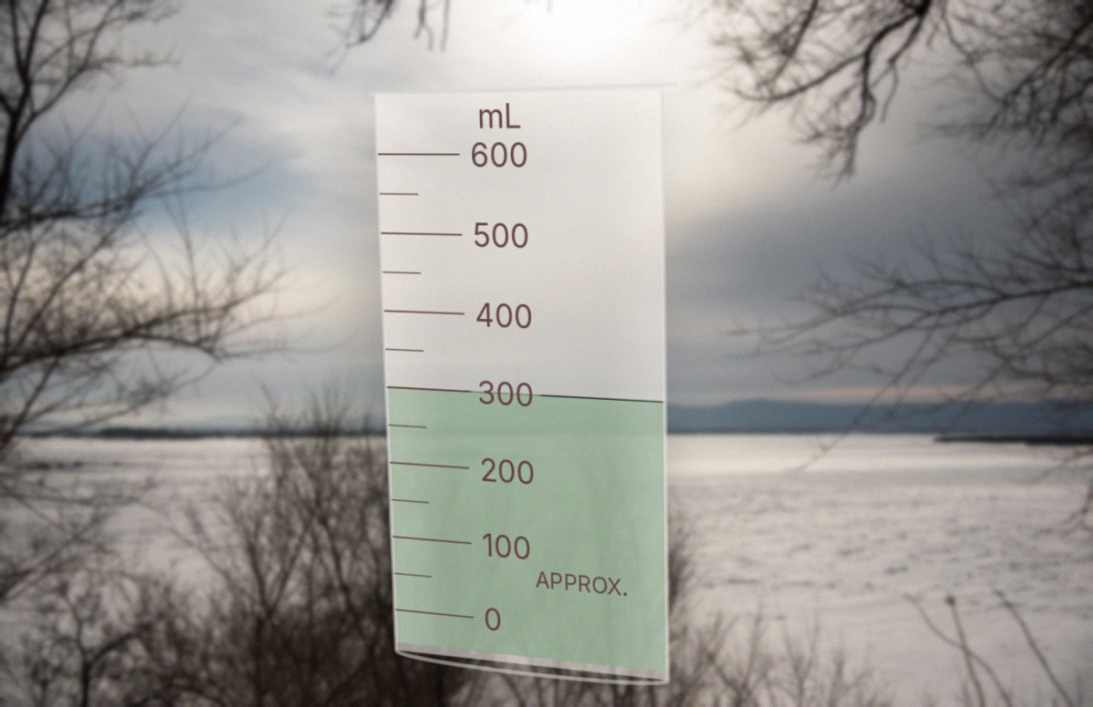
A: 300 (mL)
